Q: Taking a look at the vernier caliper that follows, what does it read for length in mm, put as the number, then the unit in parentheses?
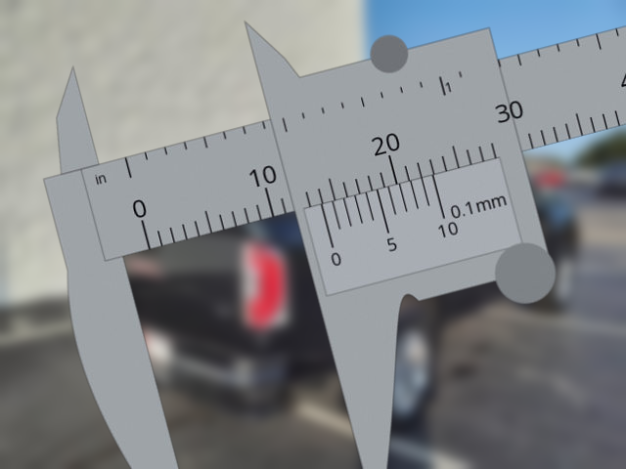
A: 13.9 (mm)
